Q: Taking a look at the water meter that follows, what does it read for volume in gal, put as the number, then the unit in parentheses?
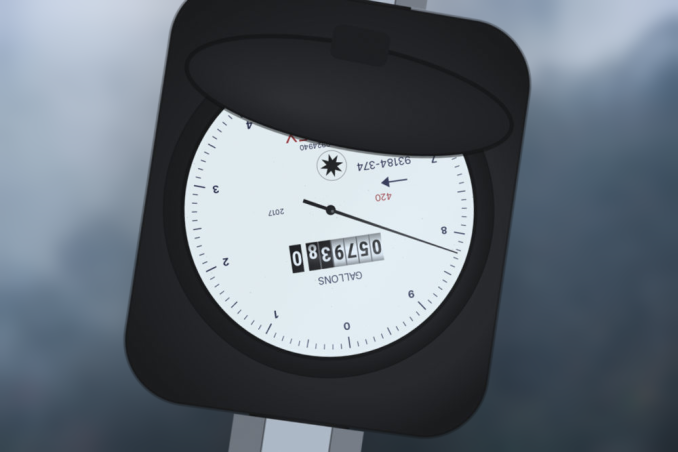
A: 579378.2 (gal)
